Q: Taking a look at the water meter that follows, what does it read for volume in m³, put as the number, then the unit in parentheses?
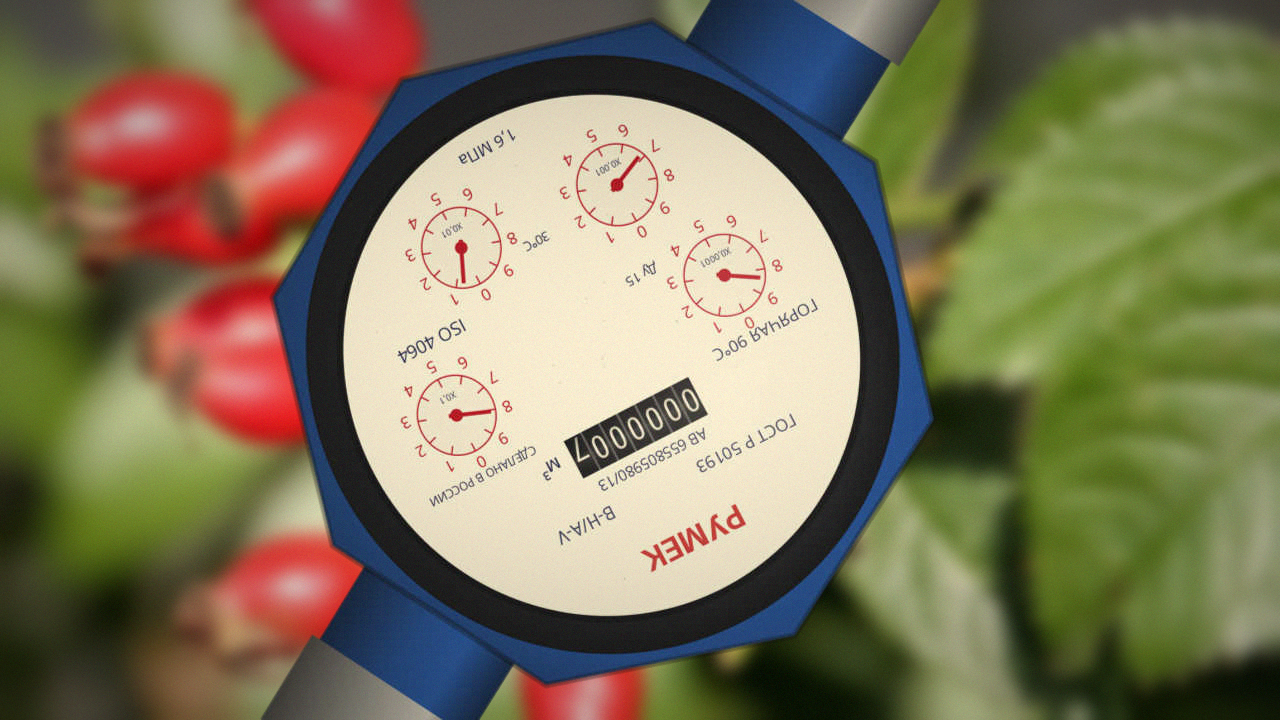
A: 6.8068 (m³)
